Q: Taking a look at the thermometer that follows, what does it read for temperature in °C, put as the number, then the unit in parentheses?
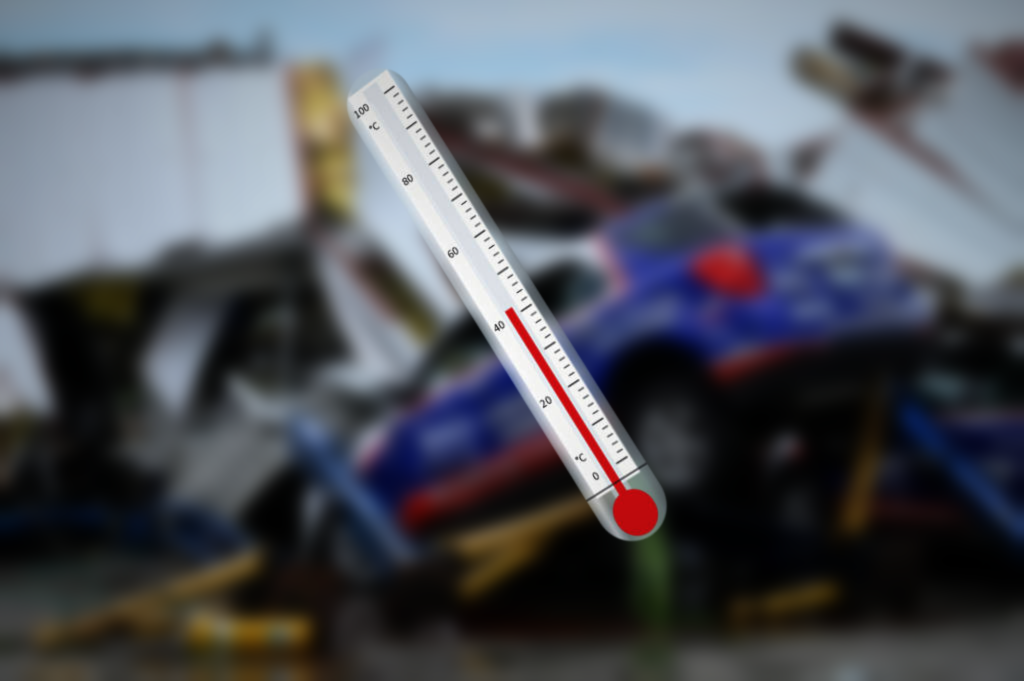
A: 42 (°C)
